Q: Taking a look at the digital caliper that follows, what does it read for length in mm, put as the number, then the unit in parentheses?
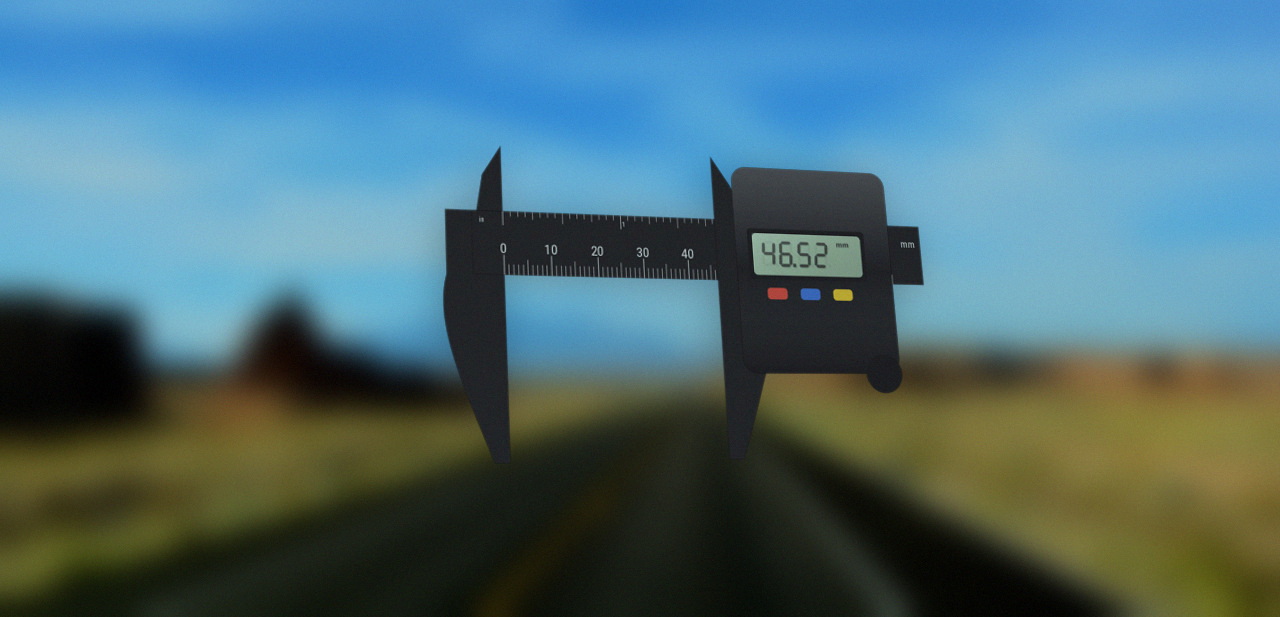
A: 46.52 (mm)
